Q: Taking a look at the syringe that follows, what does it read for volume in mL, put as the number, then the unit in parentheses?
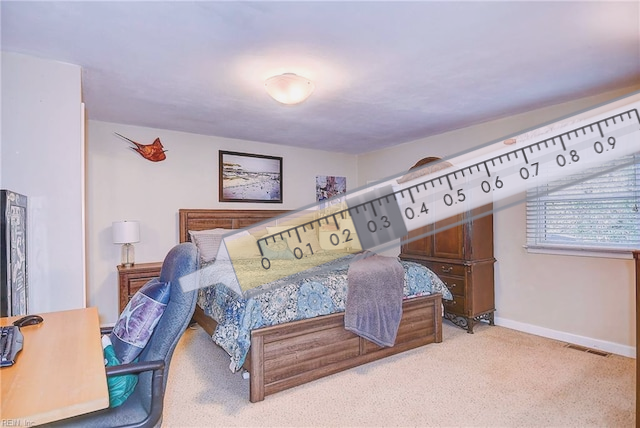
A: 0.24 (mL)
